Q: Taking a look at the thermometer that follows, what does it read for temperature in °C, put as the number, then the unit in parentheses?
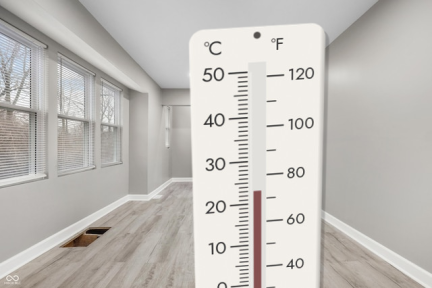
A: 23 (°C)
